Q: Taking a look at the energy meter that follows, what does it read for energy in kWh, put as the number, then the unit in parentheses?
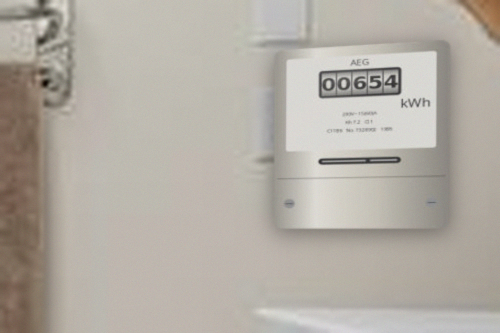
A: 654 (kWh)
